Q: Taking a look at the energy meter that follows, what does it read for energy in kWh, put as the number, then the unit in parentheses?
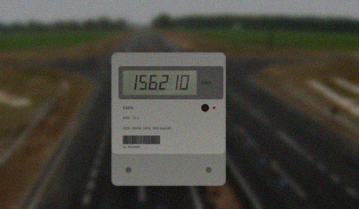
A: 156210 (kWh)
